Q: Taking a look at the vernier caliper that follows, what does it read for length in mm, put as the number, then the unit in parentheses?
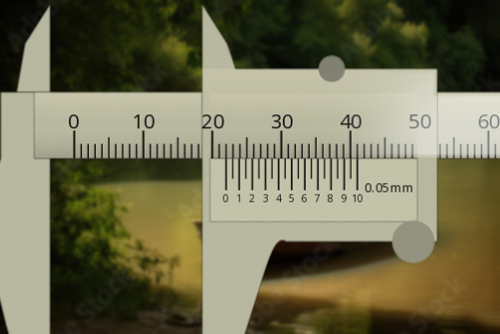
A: 22.0 (mm)
